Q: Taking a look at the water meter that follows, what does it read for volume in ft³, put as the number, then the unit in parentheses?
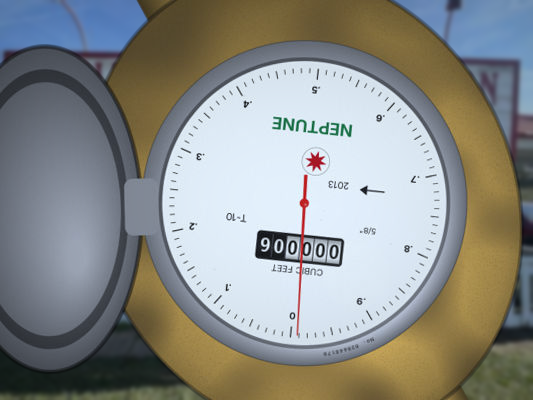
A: 5.99 (ft³)
